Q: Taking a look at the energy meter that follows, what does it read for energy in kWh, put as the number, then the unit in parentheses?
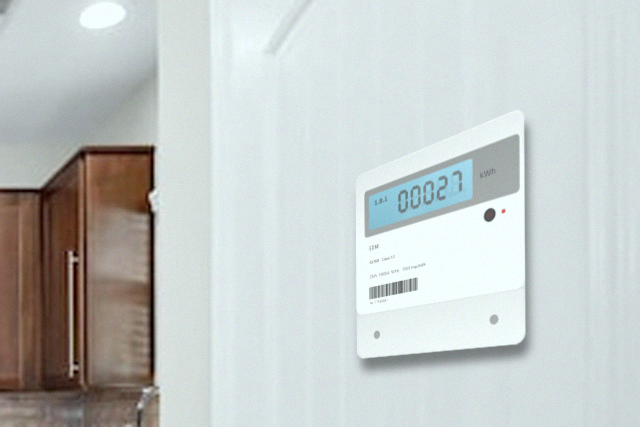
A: 27 (kWh)
